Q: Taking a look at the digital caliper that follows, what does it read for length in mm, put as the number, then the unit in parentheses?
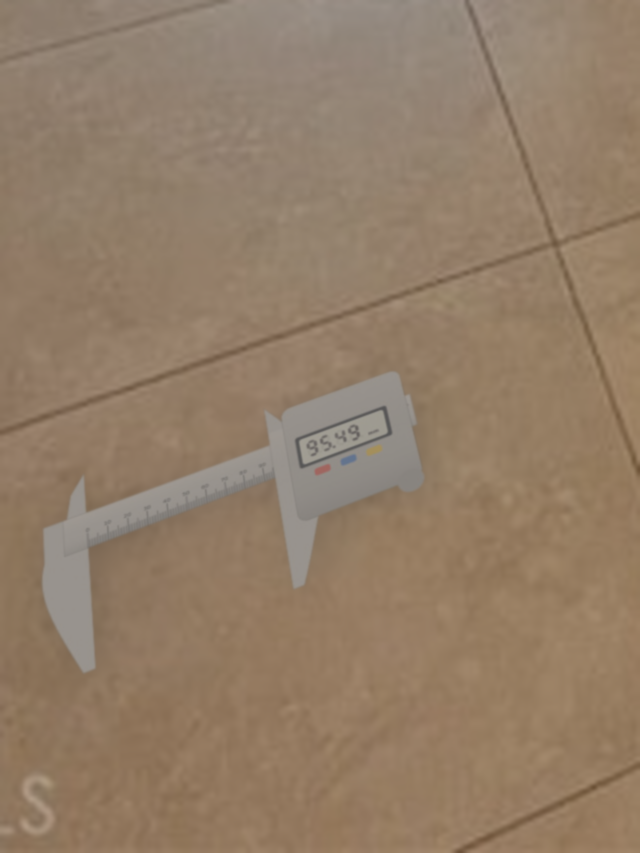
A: 95.49 (mm)
